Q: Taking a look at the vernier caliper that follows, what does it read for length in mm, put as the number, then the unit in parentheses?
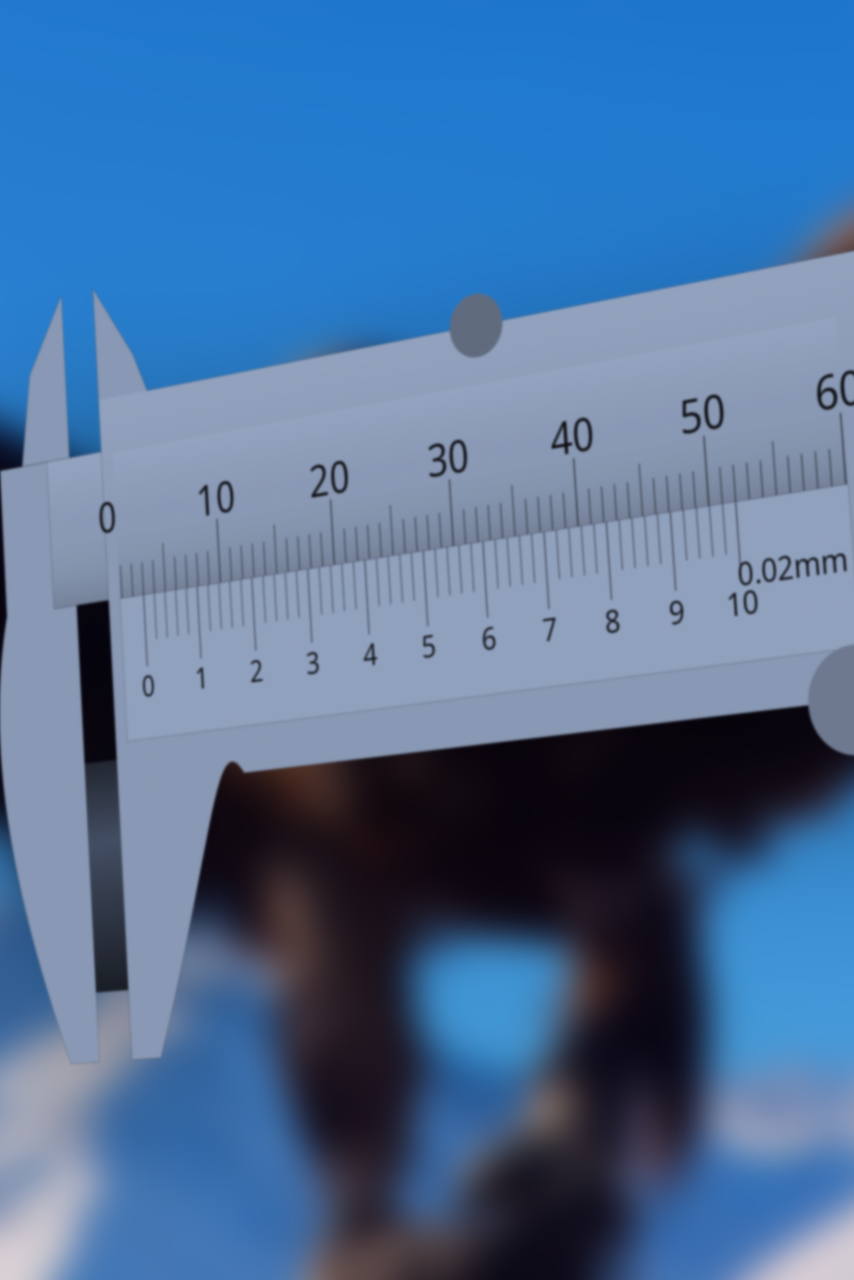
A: 3.0 (mm)
